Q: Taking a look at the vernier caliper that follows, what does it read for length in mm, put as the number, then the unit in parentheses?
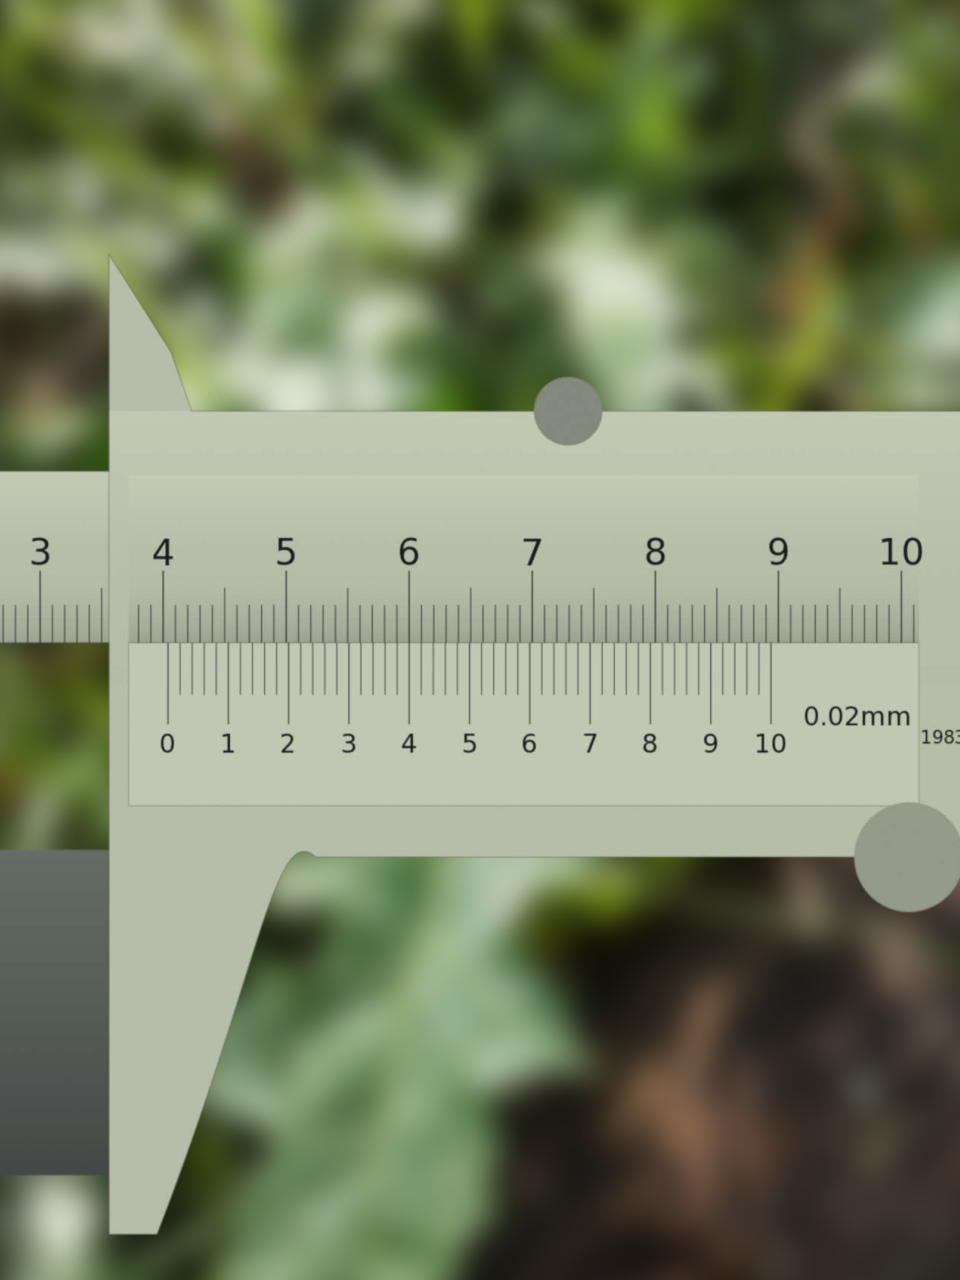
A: 40.4 (mm)
